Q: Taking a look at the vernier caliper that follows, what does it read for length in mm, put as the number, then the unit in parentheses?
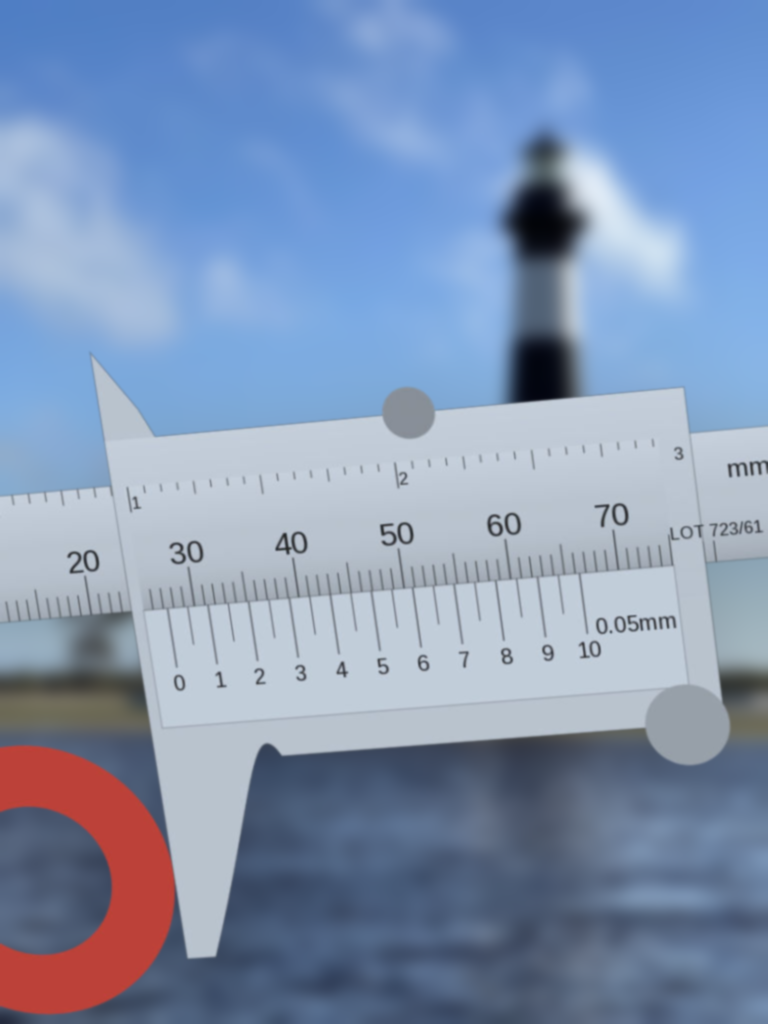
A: 27.4 (mm)
